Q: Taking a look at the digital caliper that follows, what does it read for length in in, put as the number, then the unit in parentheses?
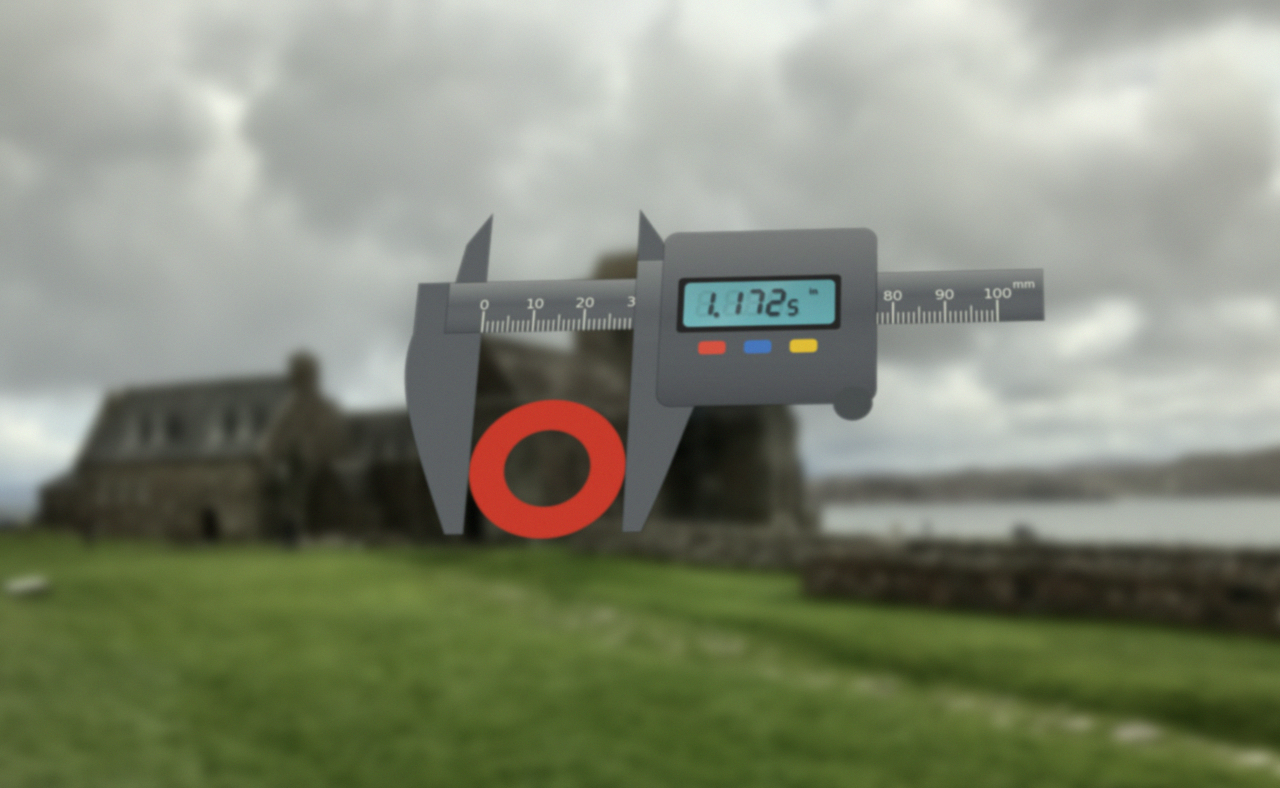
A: 1.1725 (in)
